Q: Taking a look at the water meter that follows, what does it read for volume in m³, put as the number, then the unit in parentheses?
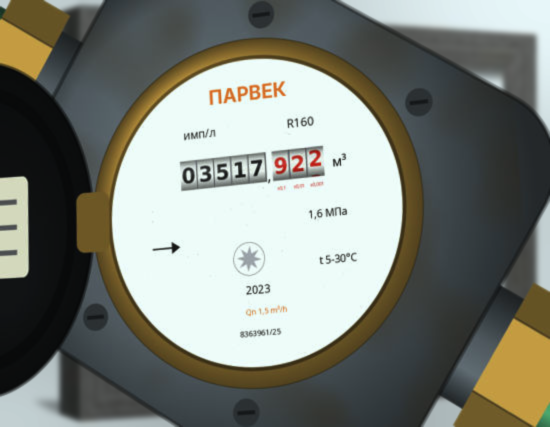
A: 3517.922 (m³)
